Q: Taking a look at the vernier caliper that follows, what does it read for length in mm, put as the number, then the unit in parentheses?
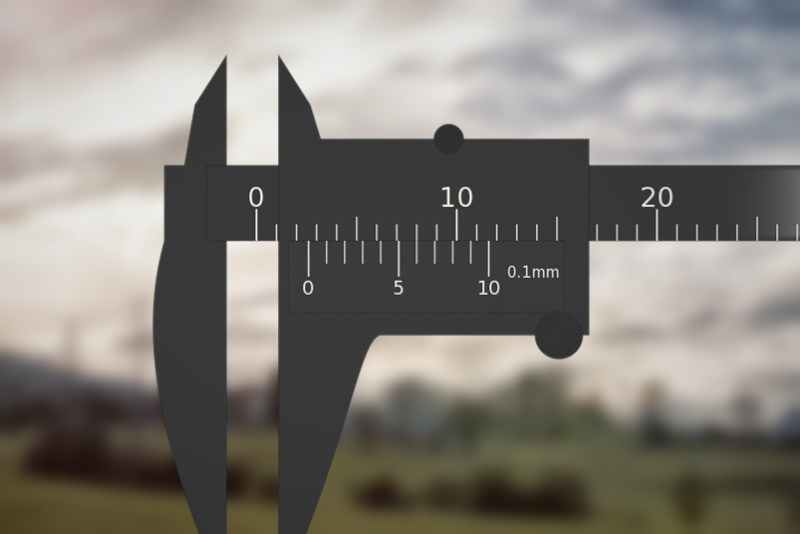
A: 2.6 (mm)
